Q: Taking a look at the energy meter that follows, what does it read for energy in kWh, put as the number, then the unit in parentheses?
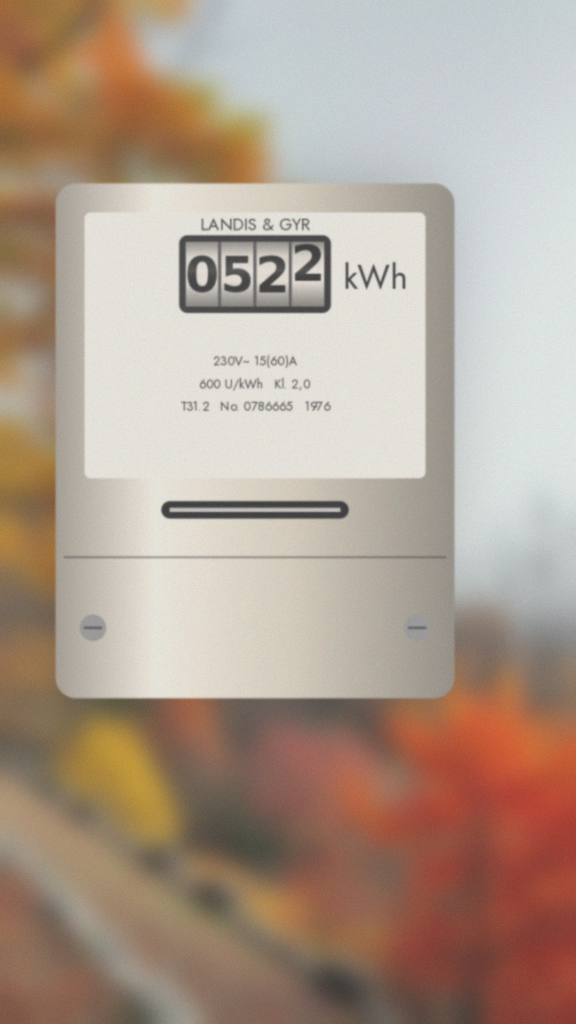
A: 522 (kWh)
